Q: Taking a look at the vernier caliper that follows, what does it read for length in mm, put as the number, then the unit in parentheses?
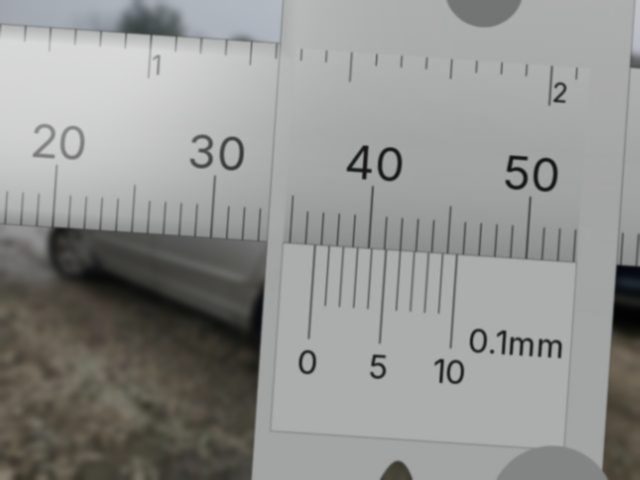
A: 36.6 (mm)
